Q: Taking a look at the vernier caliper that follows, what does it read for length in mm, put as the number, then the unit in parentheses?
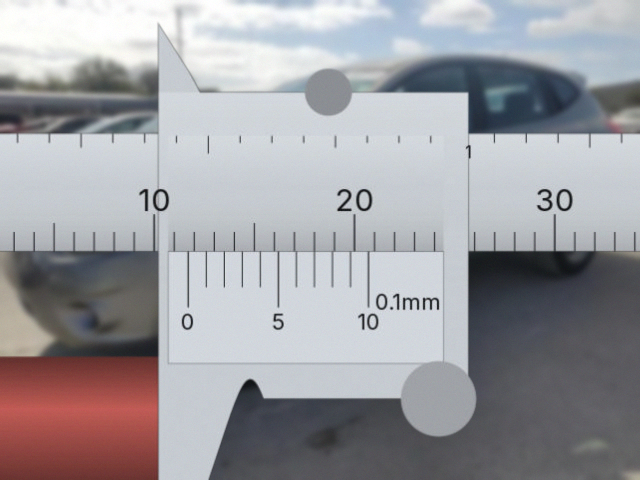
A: 11.7 (mm)
